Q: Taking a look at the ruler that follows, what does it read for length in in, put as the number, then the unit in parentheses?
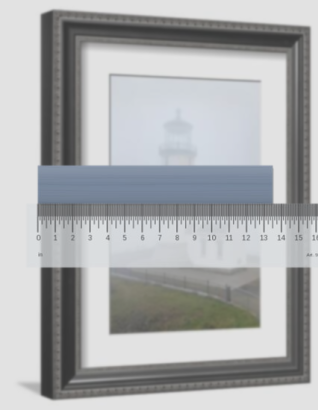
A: 13.5 (in)
